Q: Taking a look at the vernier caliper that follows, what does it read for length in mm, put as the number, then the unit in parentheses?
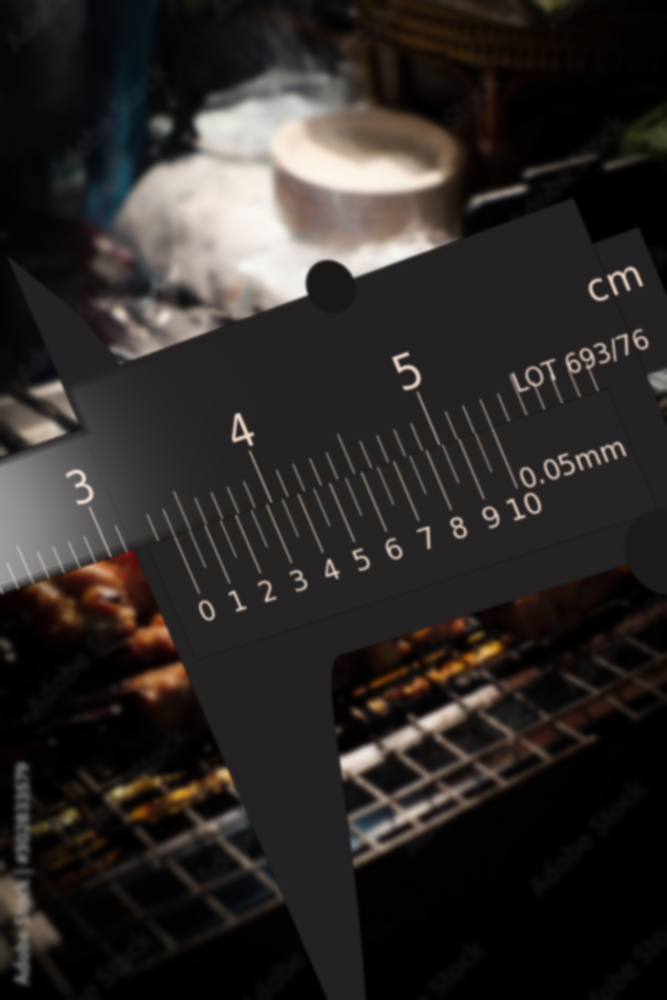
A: 34.0 (mm)
